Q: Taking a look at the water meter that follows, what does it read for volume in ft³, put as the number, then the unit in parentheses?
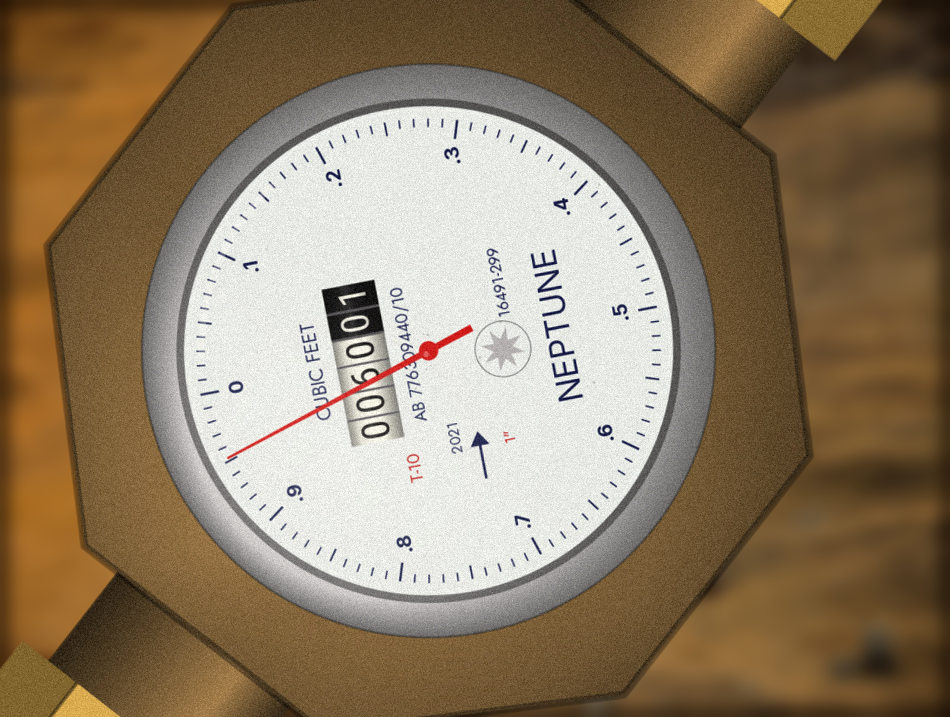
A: 6000.95 (ft³)
